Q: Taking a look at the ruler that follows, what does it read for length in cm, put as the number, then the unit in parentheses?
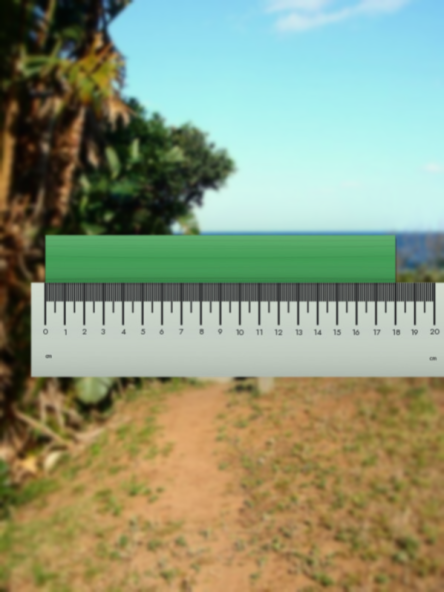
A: 18 (cm)
